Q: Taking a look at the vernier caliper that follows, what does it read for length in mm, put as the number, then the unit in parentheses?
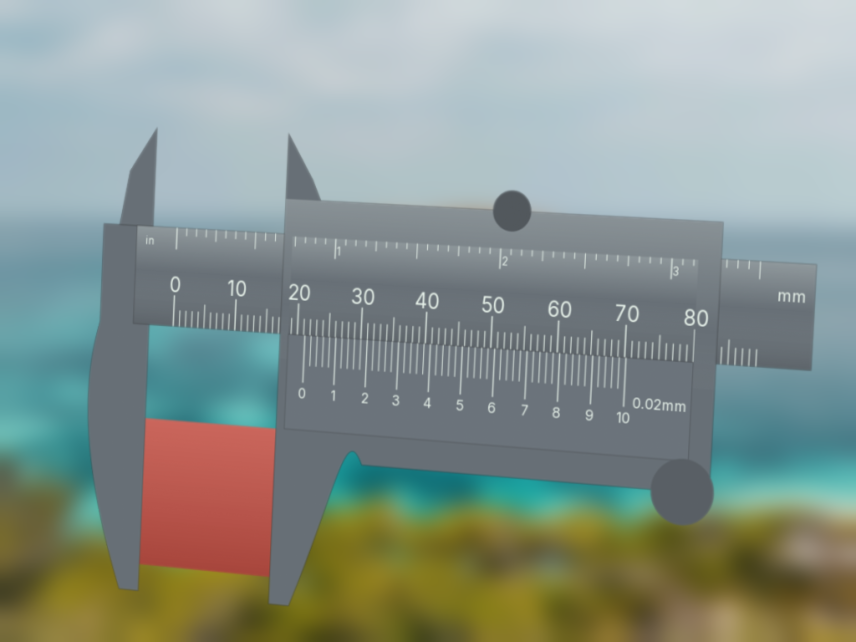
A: 21.2 (mm)
